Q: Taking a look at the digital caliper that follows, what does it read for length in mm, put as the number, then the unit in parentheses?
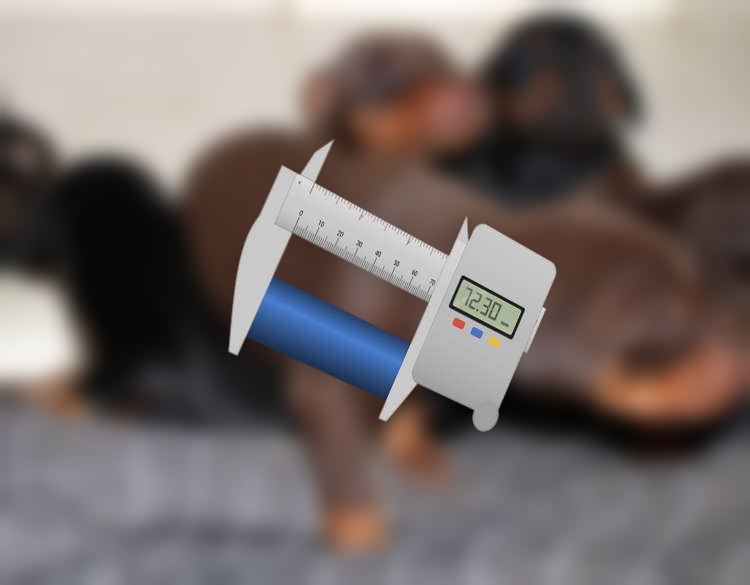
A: 72.30 (mm)
